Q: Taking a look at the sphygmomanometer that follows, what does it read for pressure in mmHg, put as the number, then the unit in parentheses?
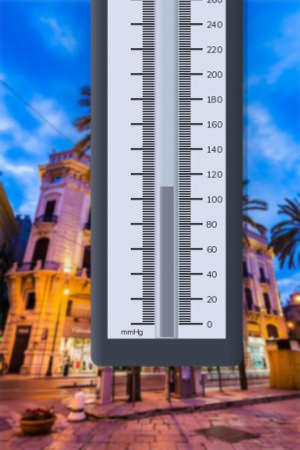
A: 110 (mmHg)
